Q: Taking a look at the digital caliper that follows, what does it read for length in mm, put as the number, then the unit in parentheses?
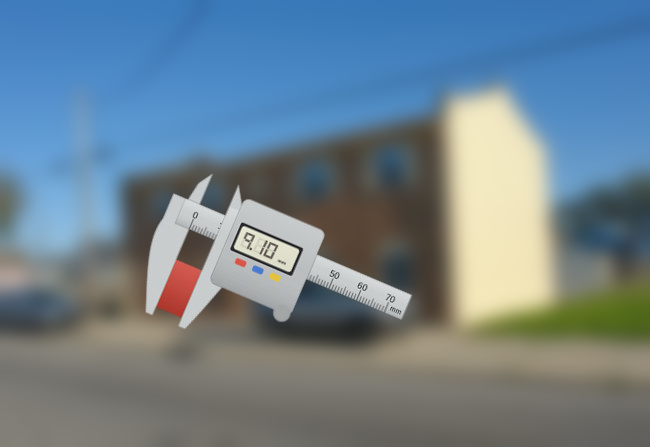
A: 9.10 (mm)
